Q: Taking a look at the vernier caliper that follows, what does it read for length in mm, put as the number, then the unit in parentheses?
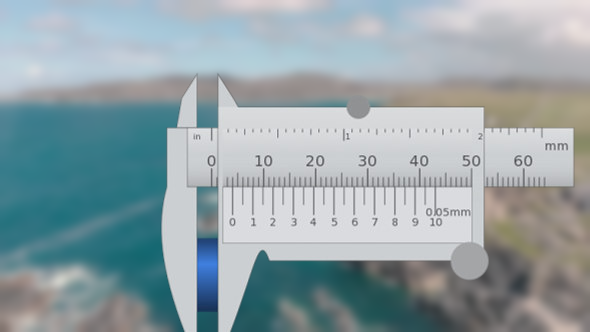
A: 4.0 (mm)
